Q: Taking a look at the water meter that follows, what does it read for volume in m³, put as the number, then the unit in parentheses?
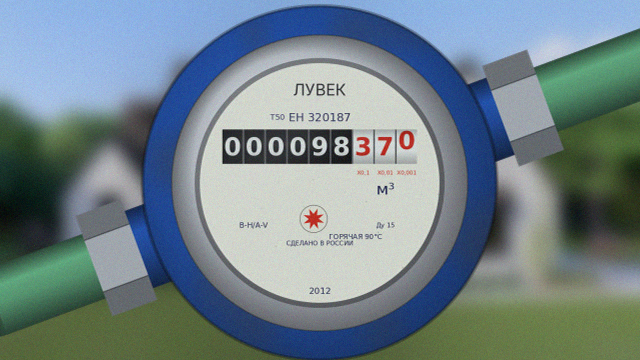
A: 98.370 (m³)
